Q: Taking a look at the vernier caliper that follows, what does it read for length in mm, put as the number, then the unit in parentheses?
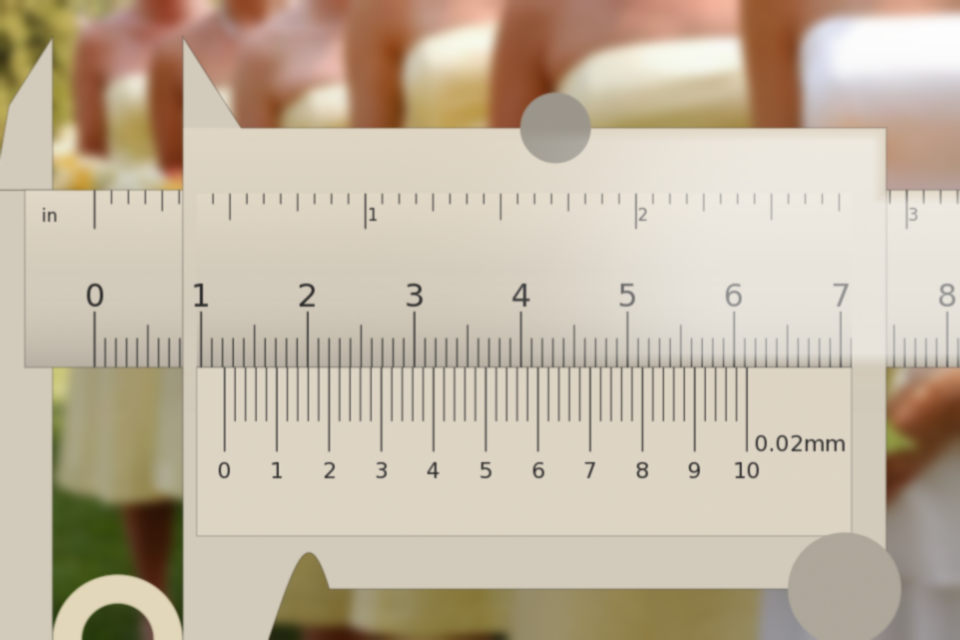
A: 12.2 (mm)
